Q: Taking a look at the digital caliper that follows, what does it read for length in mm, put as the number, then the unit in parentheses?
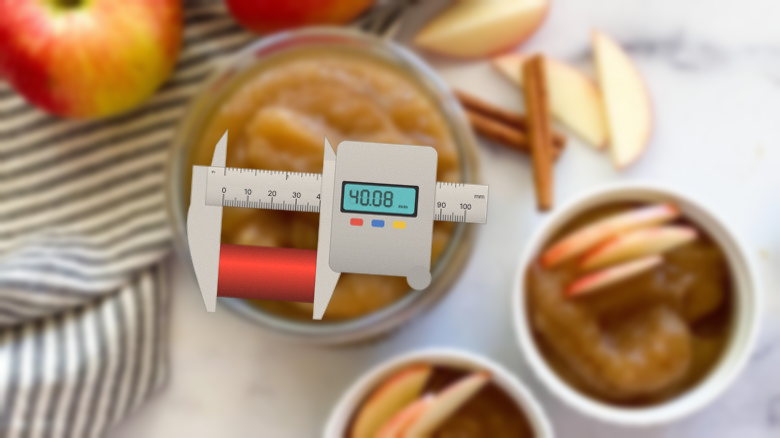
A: 40.08 (mm)
